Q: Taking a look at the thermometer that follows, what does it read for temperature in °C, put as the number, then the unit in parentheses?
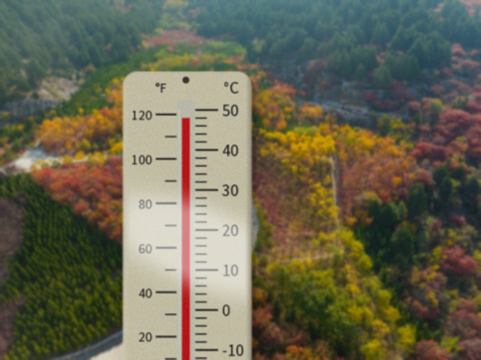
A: 48 (°C)
